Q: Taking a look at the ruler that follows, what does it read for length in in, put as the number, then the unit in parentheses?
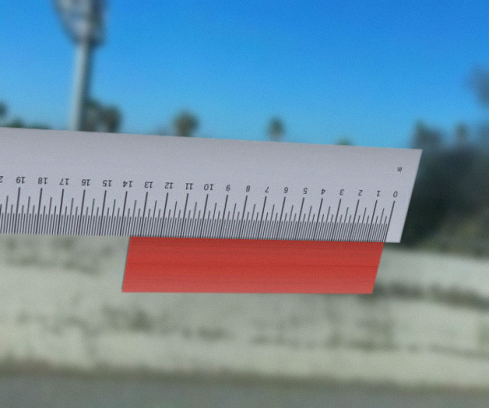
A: 13.5 (in)
